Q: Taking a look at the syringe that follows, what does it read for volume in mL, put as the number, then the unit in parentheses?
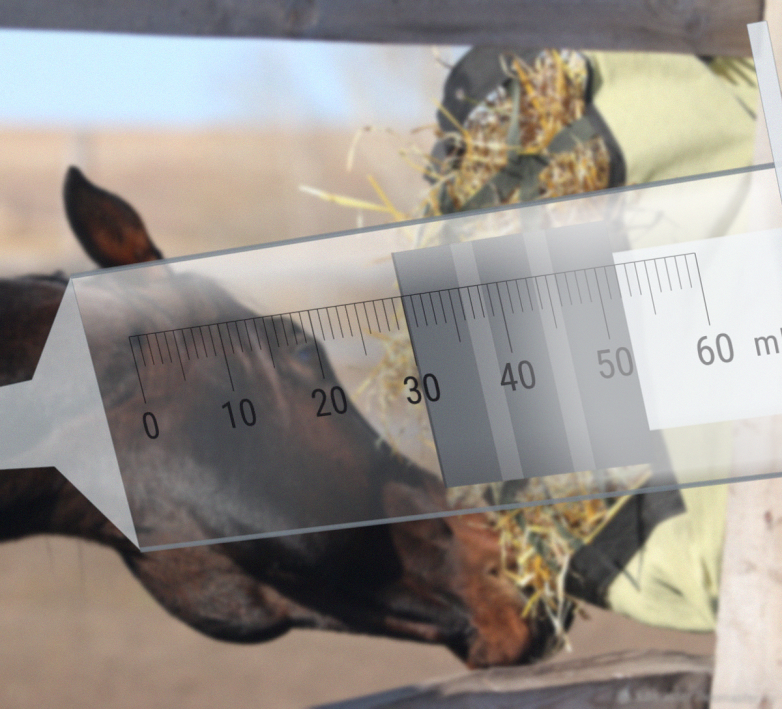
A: 30 (mL)
